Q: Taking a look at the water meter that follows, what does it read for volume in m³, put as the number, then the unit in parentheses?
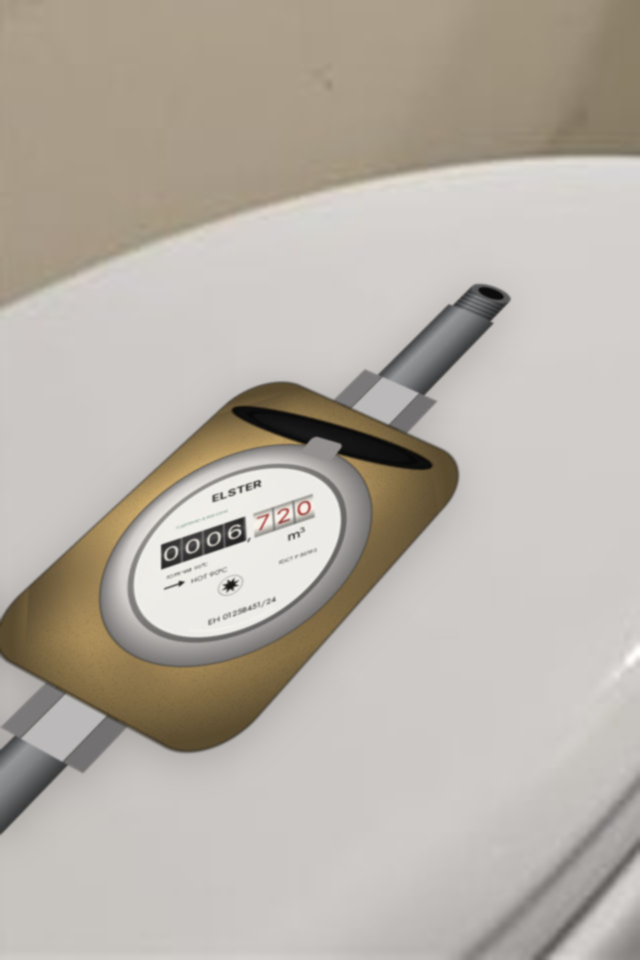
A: 6.720 (m³)
